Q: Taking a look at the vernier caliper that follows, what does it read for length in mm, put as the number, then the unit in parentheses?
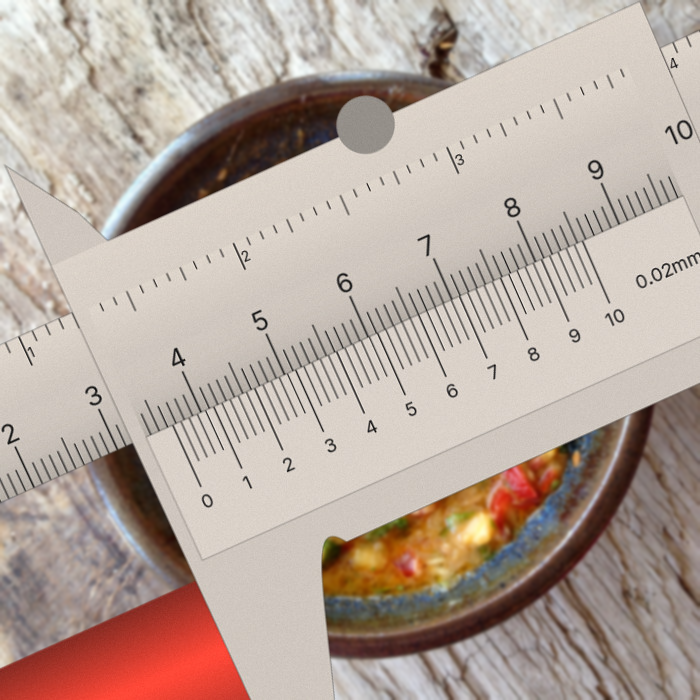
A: 36.6 (mm)
